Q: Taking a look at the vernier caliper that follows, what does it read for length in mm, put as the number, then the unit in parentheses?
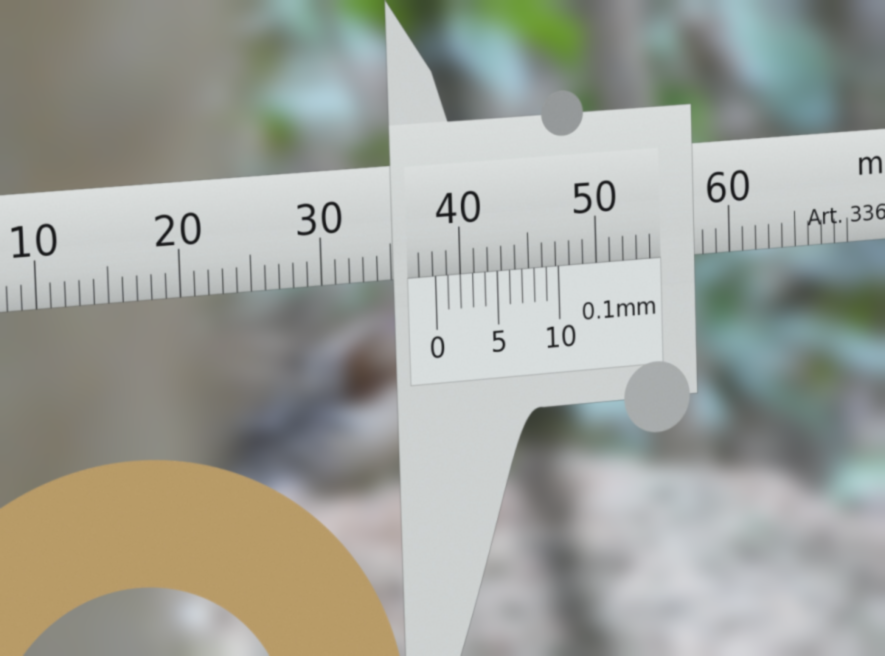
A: 38.2 (mm)
